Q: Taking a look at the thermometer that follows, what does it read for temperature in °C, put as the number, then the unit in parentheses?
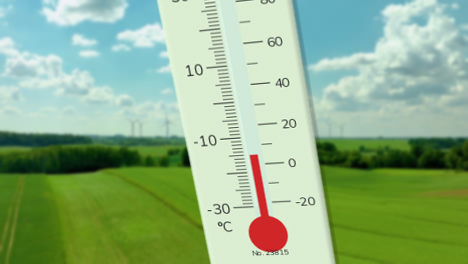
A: -15 (°C)
